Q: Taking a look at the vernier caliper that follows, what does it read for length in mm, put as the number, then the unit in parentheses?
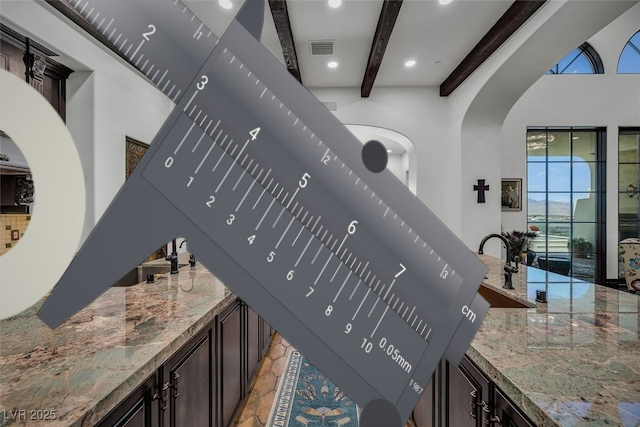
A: 32.2 (mm)
